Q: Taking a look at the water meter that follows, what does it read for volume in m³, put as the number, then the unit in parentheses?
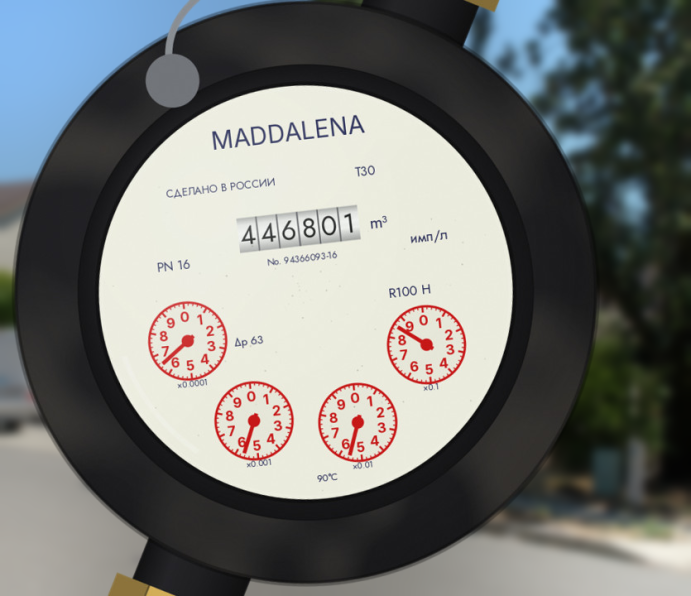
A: 446801.8556 (m³)
